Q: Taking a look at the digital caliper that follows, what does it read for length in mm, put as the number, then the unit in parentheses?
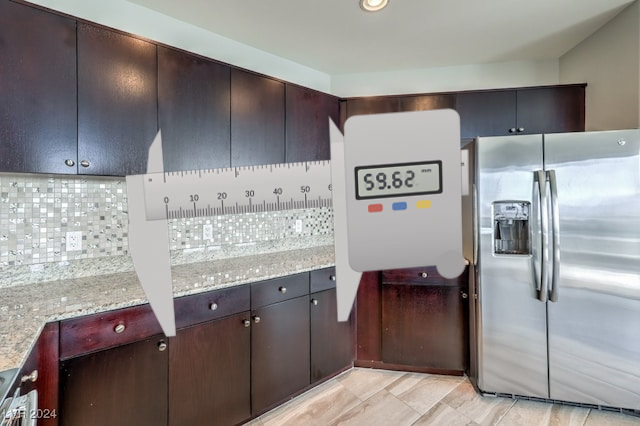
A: 59.62 (mm)
